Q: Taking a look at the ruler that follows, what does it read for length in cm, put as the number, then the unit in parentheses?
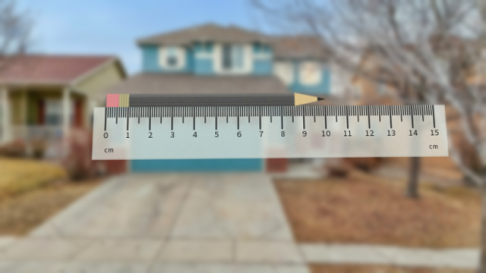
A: 10 (cm)
